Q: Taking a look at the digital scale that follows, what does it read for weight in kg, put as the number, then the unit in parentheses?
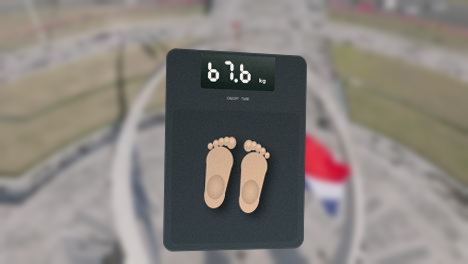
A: 67.6 (kg)
